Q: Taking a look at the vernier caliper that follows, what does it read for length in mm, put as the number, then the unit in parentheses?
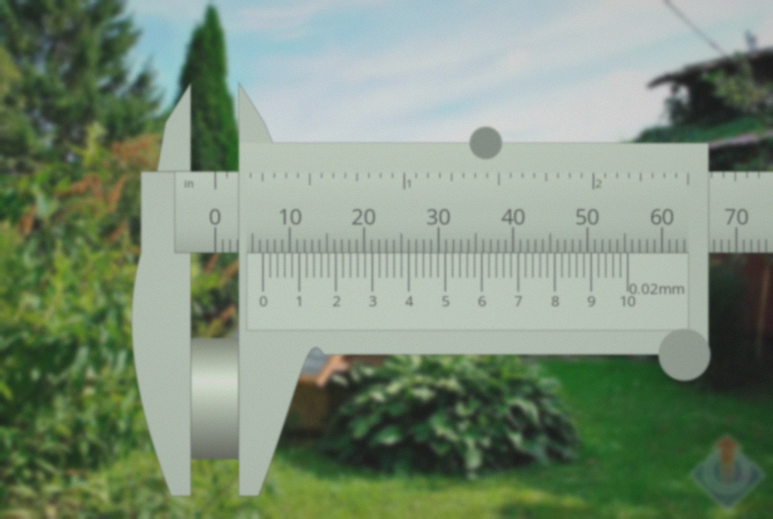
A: 6.4 (mm)
